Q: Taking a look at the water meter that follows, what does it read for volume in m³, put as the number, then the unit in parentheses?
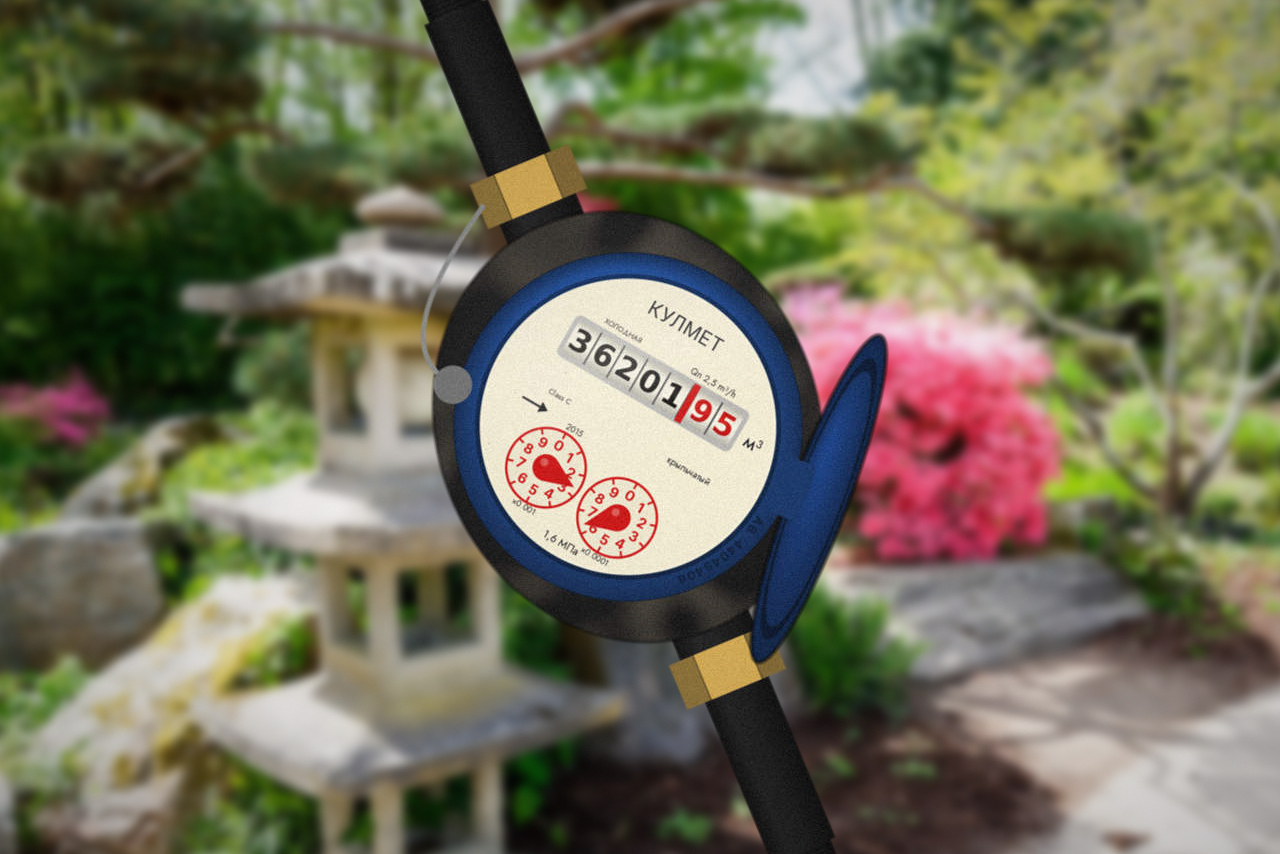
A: 36201.9526 (m³)
